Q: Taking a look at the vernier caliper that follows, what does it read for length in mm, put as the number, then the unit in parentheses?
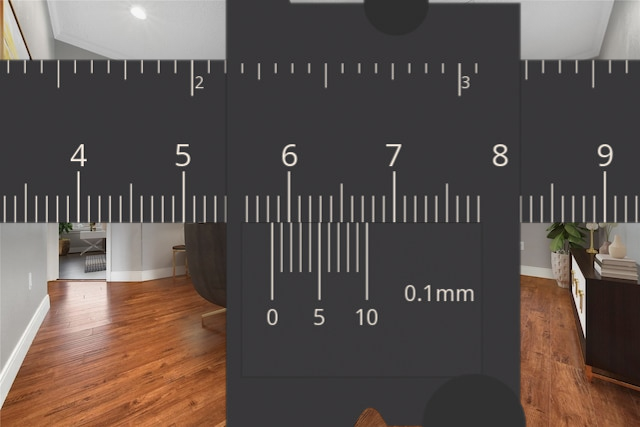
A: 58.4 (mm)
